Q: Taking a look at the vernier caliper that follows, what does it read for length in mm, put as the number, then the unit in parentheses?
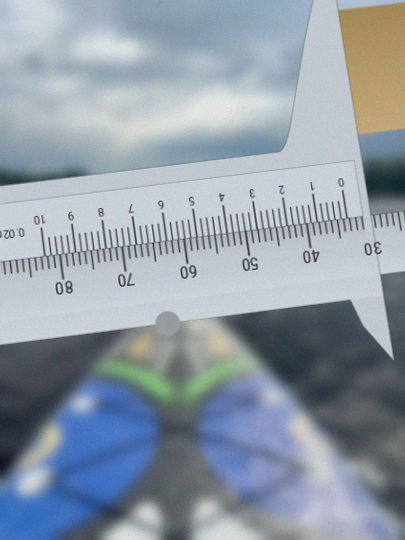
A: 33.4 (mm)
